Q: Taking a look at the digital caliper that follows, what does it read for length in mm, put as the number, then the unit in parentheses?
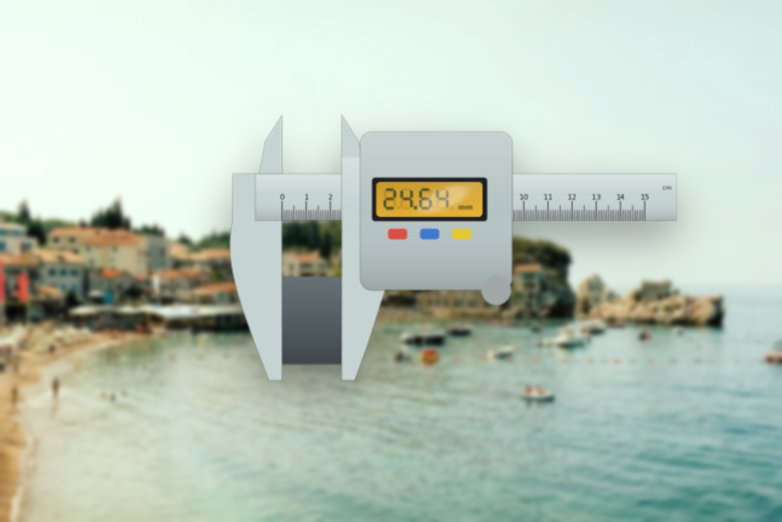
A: 24.64 (mm)
